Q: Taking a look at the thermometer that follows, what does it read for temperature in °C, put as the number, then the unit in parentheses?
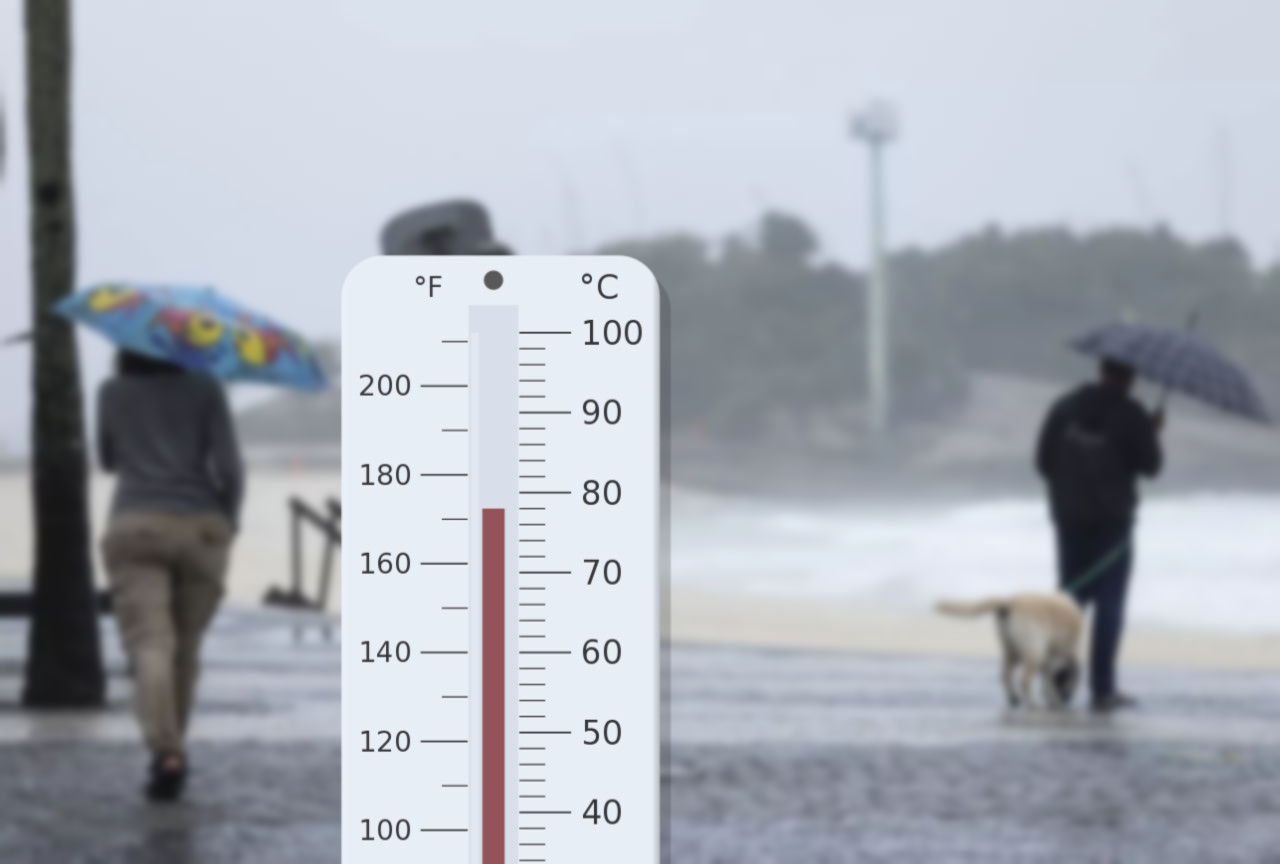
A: 78 (°C)
